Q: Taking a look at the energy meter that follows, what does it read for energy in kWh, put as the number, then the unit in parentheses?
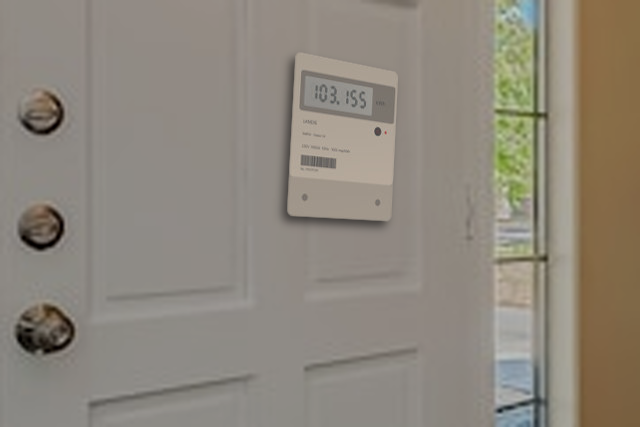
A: 103.155 (kWh)
